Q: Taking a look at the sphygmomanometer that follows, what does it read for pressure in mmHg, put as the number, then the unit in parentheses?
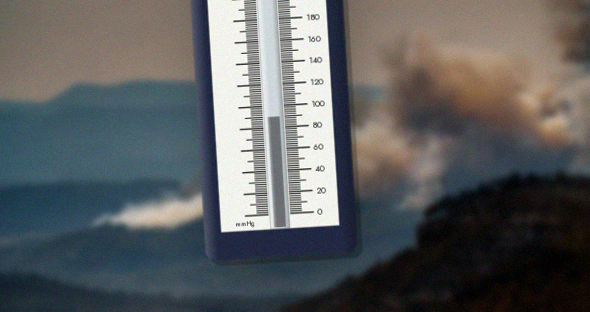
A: 90 (mmHg)
